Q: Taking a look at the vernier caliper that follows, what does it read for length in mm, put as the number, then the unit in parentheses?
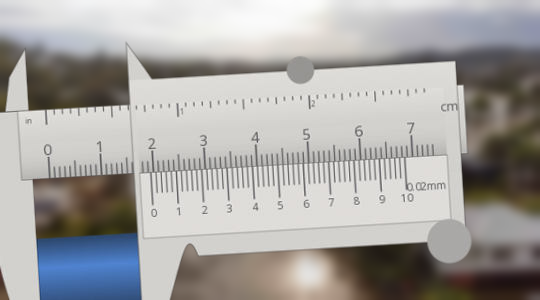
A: 19.5 (mm)
